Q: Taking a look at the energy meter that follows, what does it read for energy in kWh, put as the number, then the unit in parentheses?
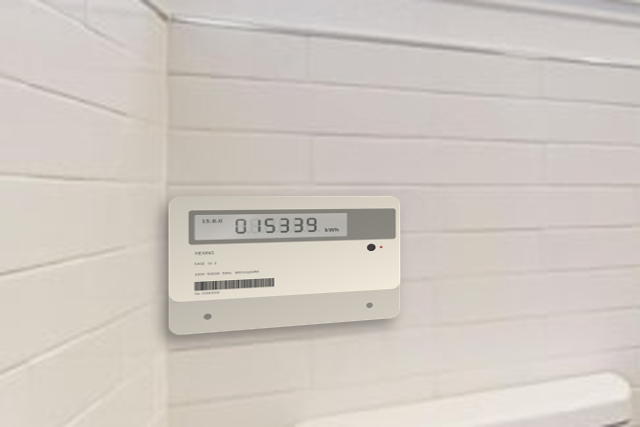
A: 15339 (kWh)
